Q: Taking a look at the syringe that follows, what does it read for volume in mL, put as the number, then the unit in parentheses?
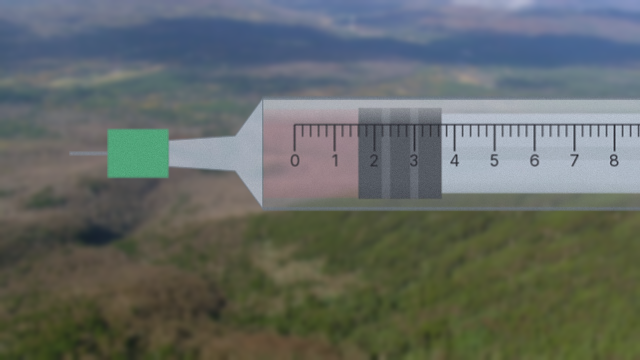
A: 1.6 (mL)
